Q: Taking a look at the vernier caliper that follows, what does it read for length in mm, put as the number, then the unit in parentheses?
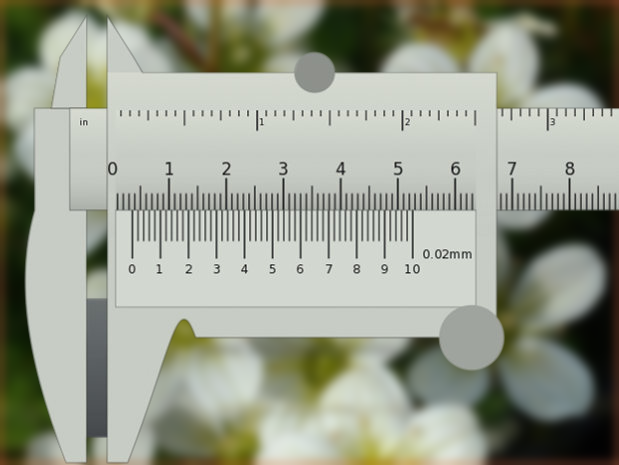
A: 3.6 (mm)
